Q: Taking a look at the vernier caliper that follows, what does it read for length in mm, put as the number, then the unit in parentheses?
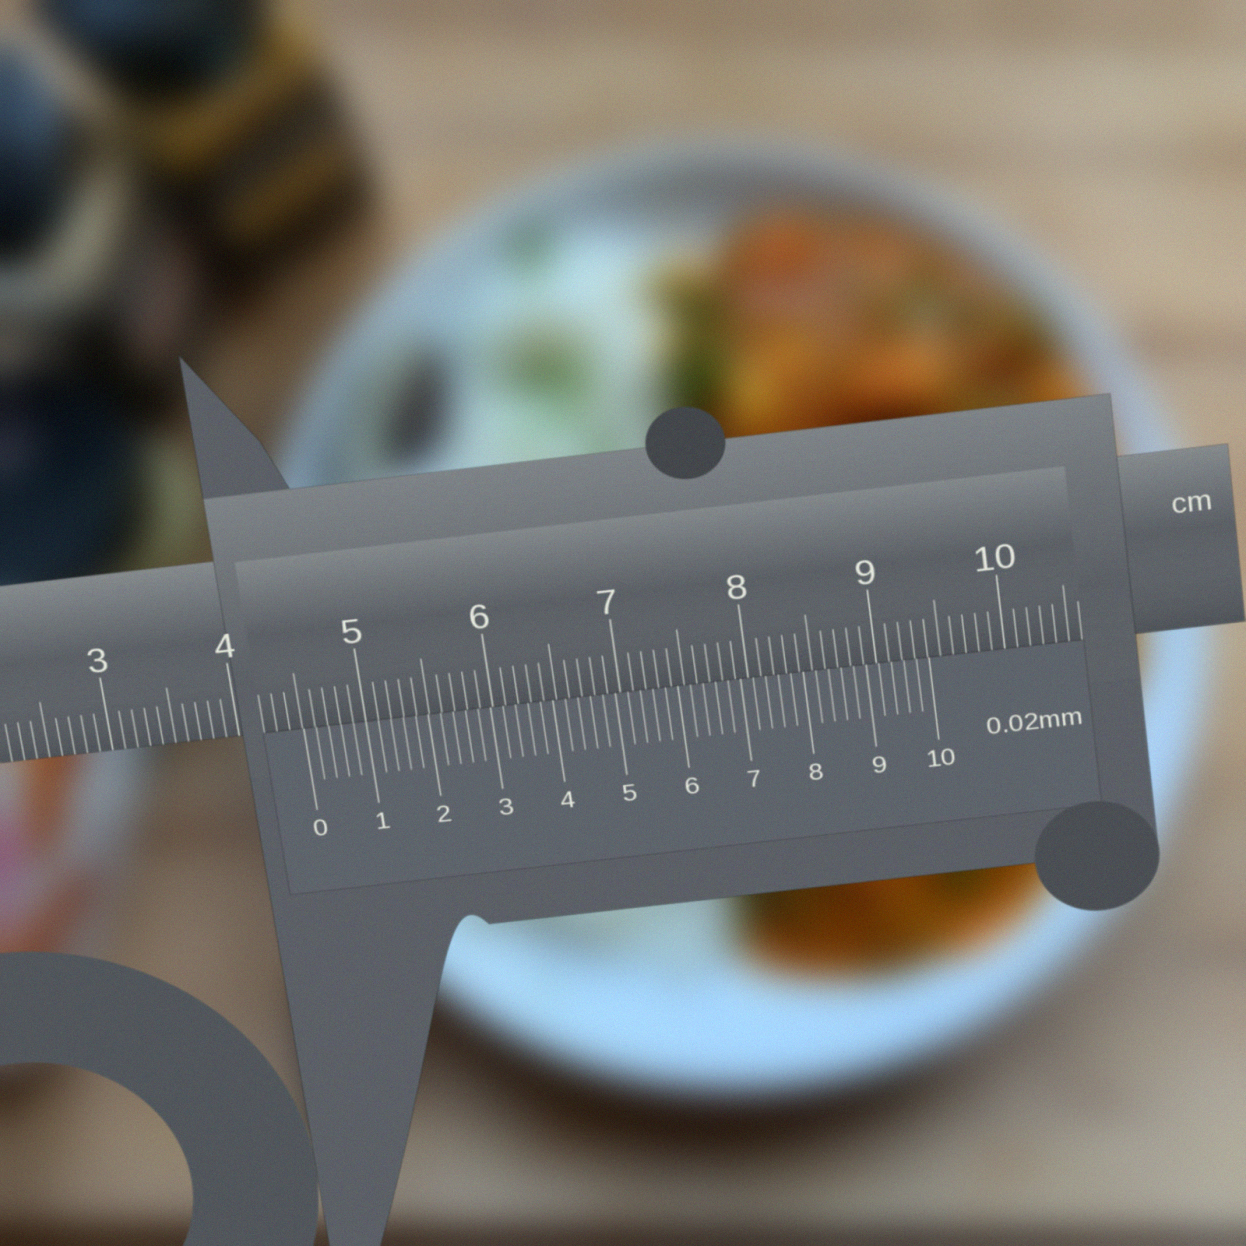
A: 45.1 (mm)
